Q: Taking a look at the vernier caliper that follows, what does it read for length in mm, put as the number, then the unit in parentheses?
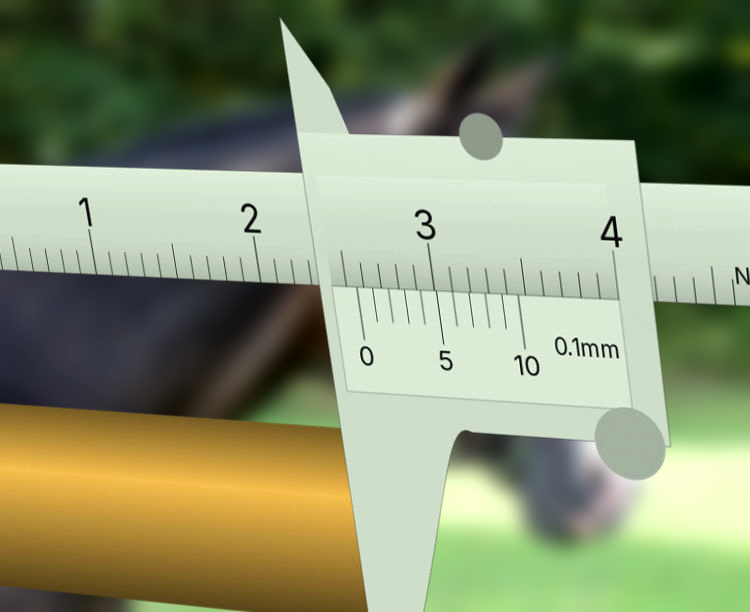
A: 25.6 (mm)
